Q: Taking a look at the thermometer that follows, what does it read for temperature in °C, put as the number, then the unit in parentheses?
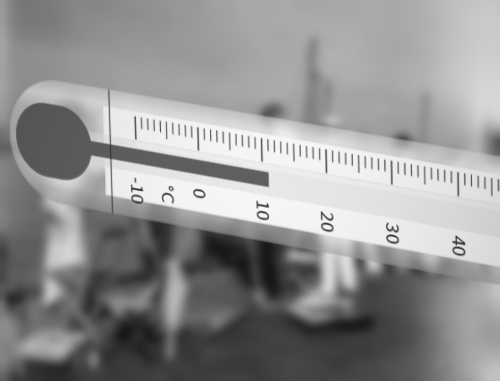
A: 11 (°C)
